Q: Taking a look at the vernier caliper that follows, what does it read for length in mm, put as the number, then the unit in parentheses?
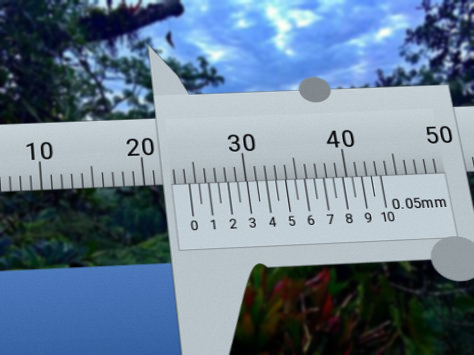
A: 24.4 (mm)
